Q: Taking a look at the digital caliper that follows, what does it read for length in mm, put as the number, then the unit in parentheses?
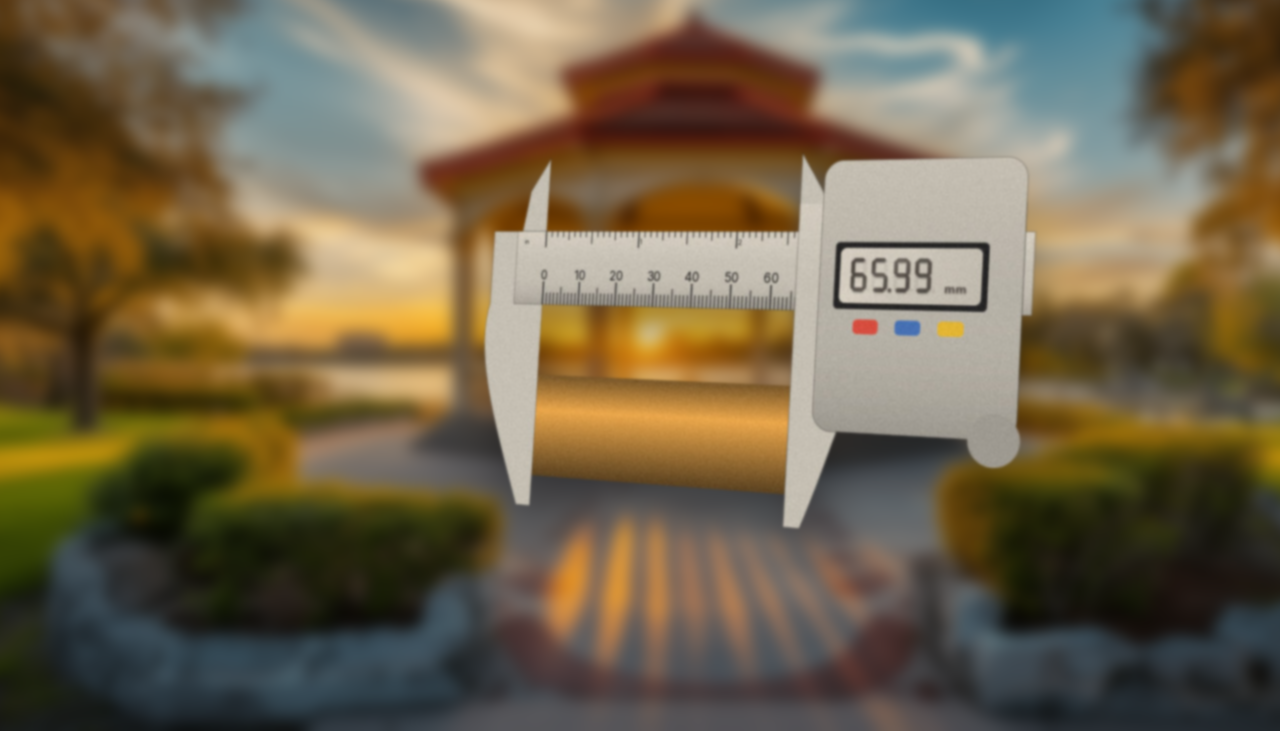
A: 65.99 (mm)
